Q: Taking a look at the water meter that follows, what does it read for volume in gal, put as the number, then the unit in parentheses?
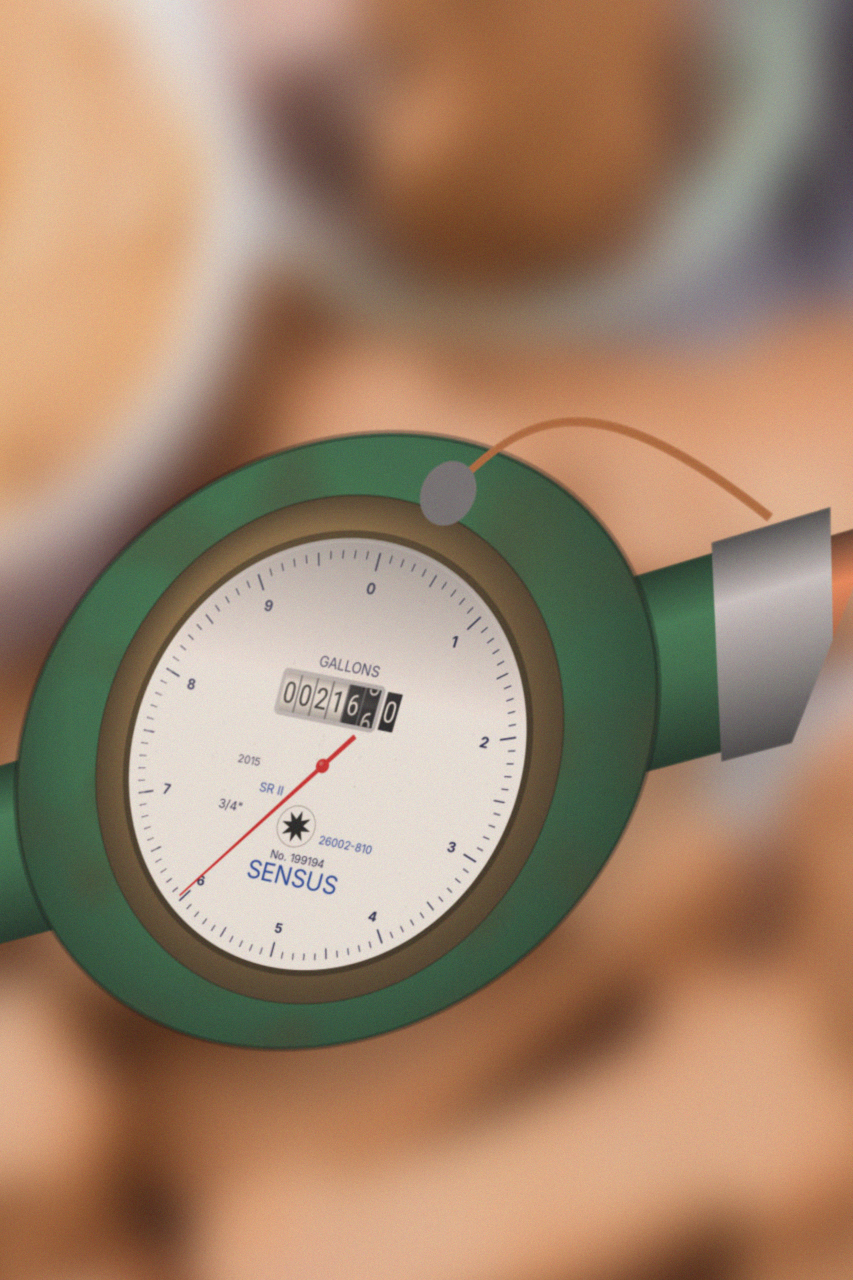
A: 21656.0 (gal)
